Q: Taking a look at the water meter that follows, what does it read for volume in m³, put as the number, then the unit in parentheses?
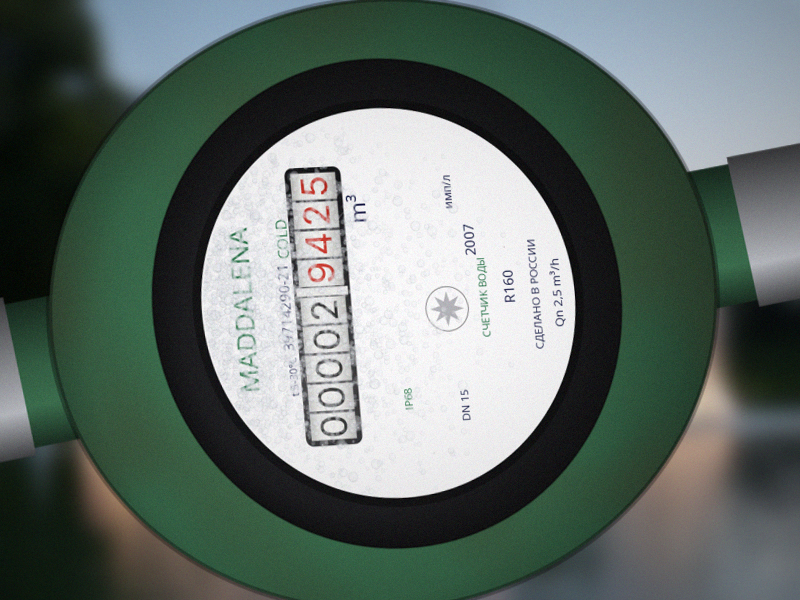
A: 2.9425 (m³)
